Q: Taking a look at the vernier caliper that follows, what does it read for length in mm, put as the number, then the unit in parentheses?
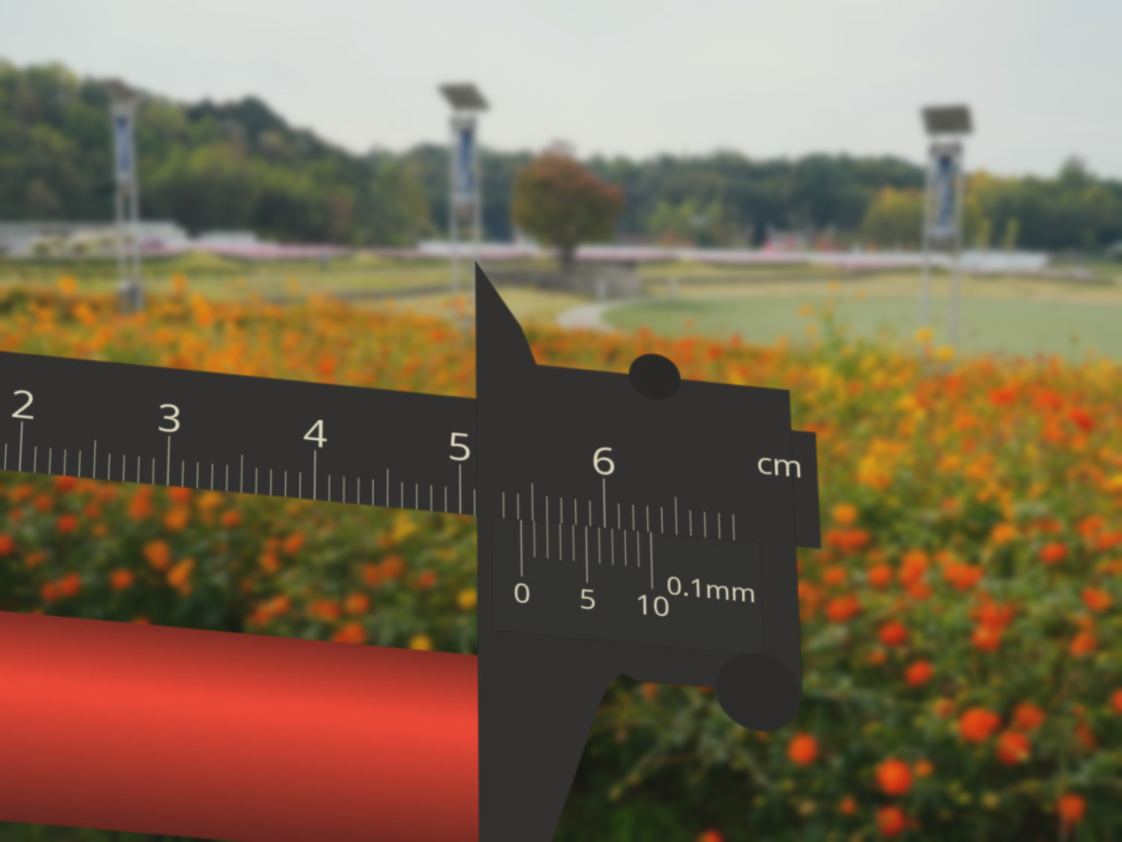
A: 54.2 (mm)
